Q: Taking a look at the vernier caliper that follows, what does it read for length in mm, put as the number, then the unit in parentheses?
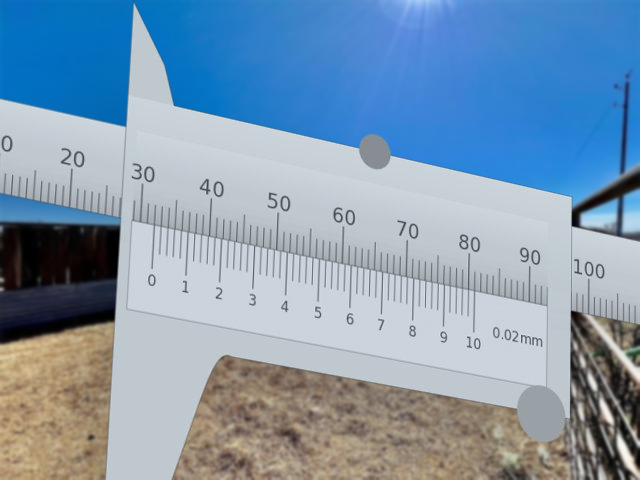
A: 32.0 (mm)
